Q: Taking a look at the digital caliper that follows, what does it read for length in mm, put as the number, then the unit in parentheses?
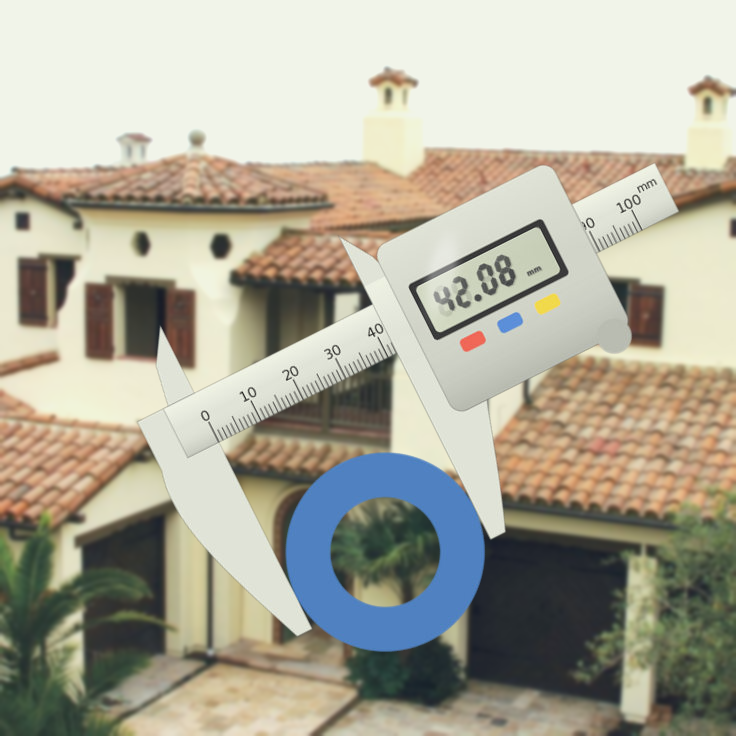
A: 42.08 (mm)
